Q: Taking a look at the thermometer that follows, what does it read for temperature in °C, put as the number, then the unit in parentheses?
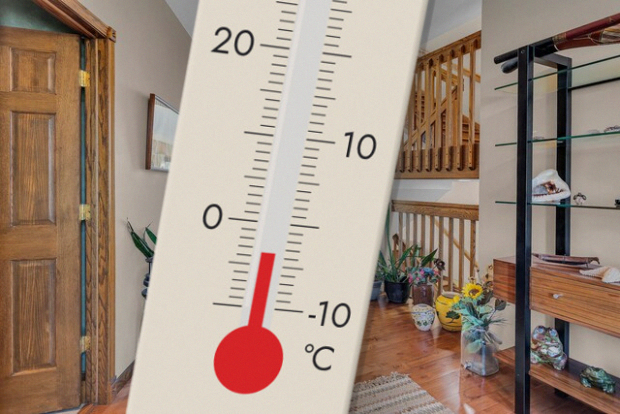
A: -3.5 (°C)
